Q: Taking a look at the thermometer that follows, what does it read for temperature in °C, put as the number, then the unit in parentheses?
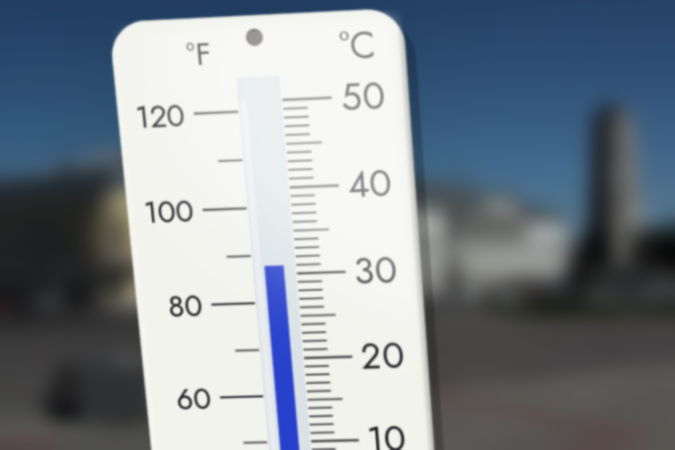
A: 31 (°C)
